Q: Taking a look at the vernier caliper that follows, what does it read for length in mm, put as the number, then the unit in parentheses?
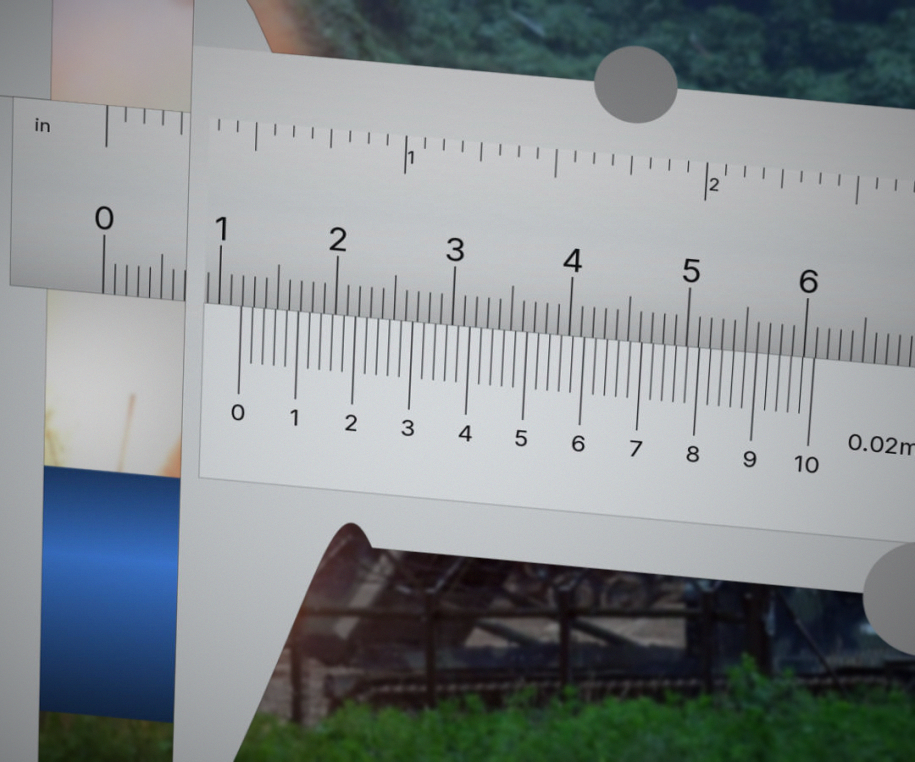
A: 11.9 (mm)
